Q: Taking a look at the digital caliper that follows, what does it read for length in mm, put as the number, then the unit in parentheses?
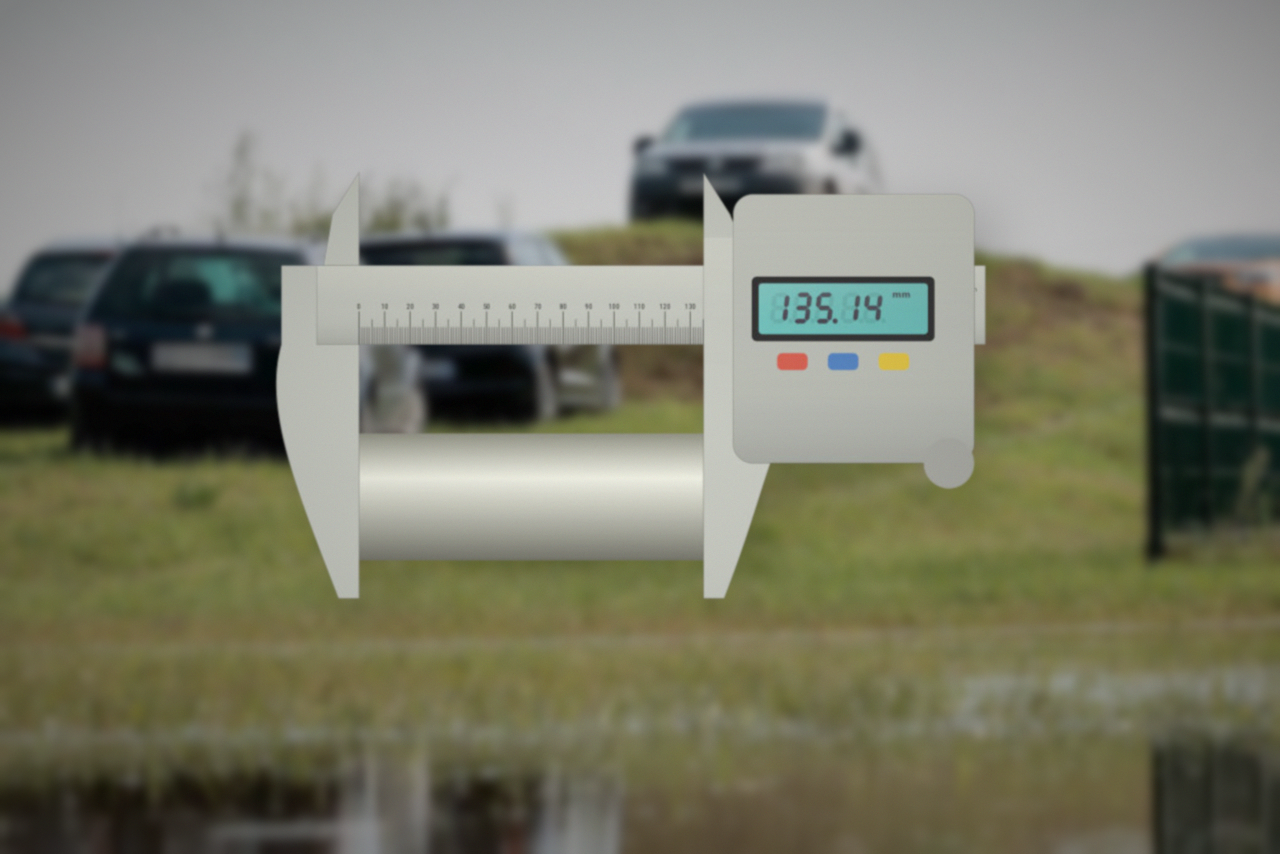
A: 135.14 (mm)
